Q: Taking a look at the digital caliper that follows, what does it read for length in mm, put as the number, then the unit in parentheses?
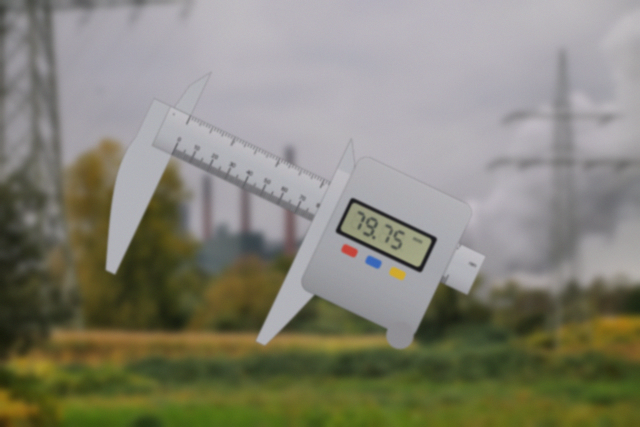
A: 79.75 (mm)
